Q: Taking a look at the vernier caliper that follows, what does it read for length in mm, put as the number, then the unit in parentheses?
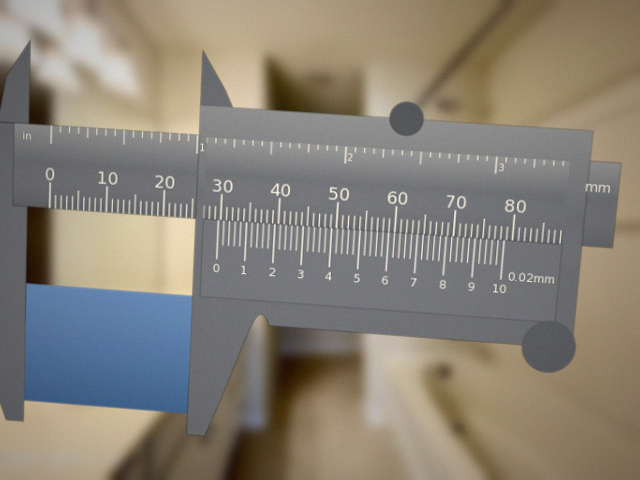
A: 29.6 (mm)
